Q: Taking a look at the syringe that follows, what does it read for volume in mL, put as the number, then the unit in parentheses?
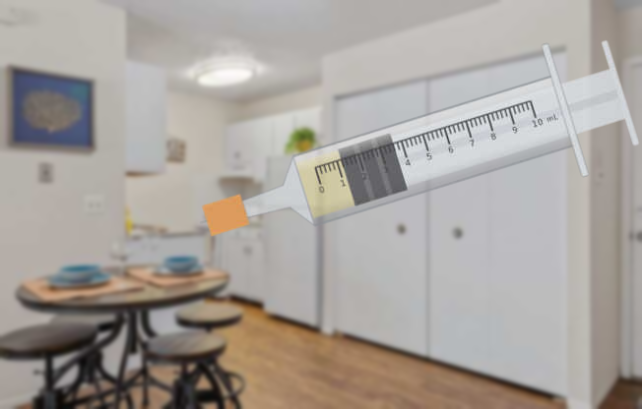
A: 1.2 (mL)
